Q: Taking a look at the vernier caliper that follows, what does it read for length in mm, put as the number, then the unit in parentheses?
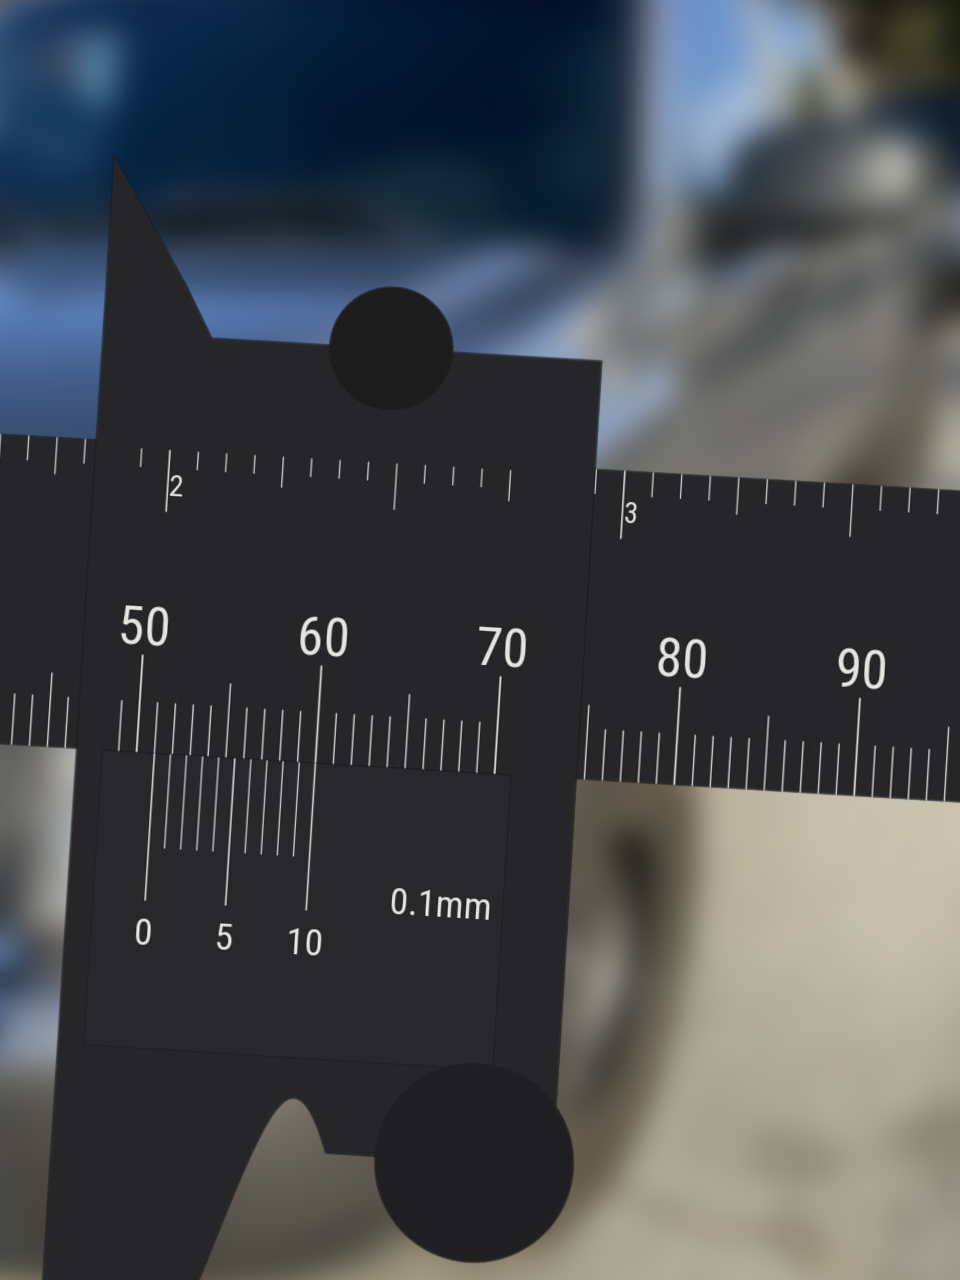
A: 51.0 (mm)
